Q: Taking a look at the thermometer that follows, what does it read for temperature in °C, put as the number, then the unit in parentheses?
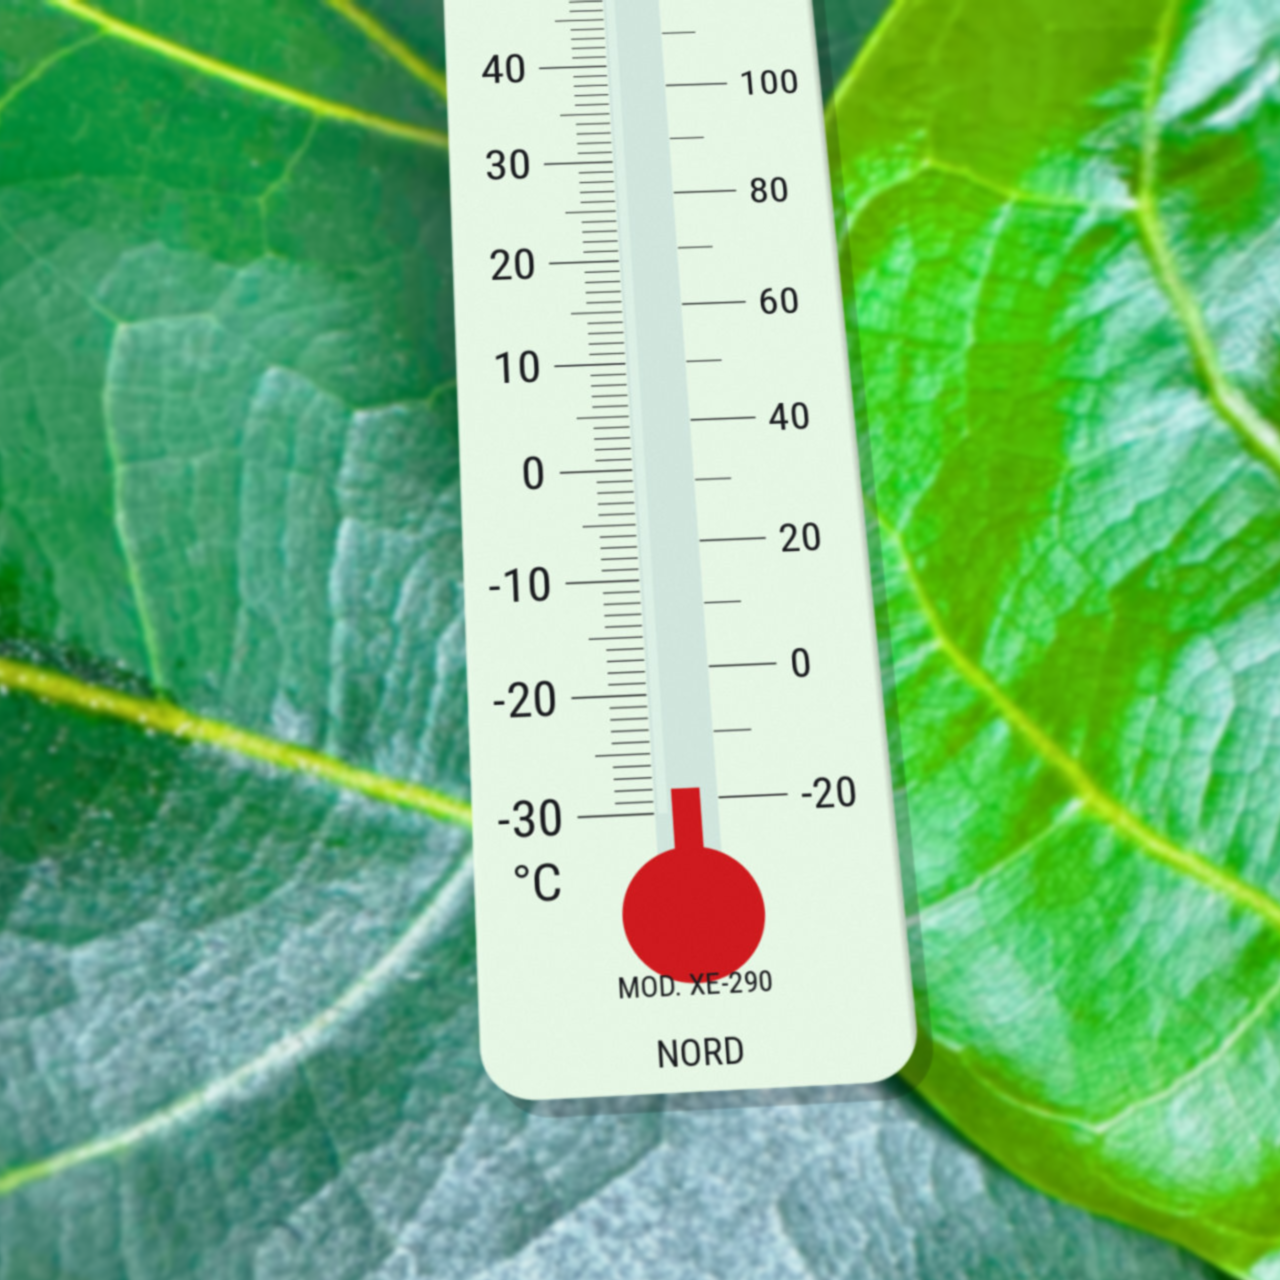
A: -28 (°C)
